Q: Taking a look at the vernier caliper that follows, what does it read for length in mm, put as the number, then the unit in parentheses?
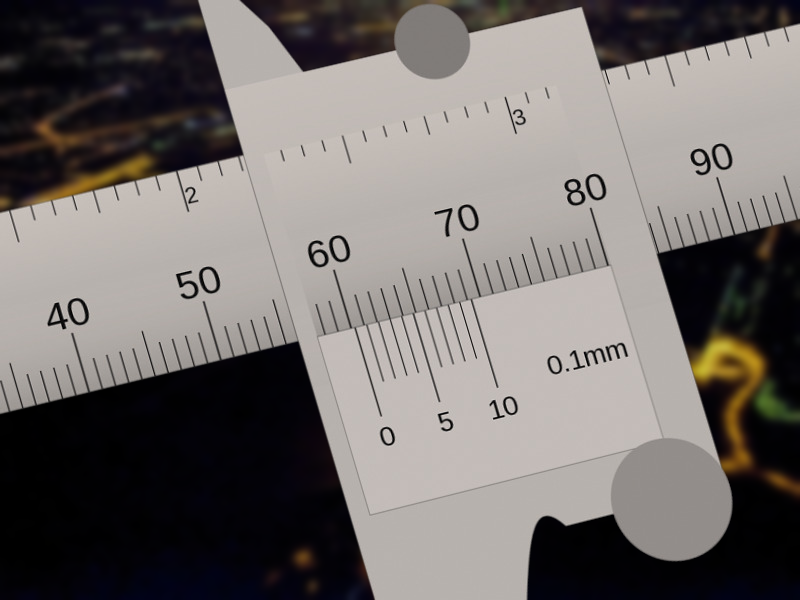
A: 60.3 (mm)
